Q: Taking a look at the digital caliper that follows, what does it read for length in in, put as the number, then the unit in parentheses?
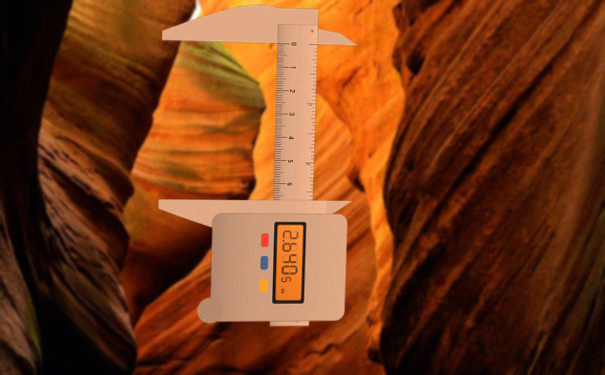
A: 2.6405 (in)
